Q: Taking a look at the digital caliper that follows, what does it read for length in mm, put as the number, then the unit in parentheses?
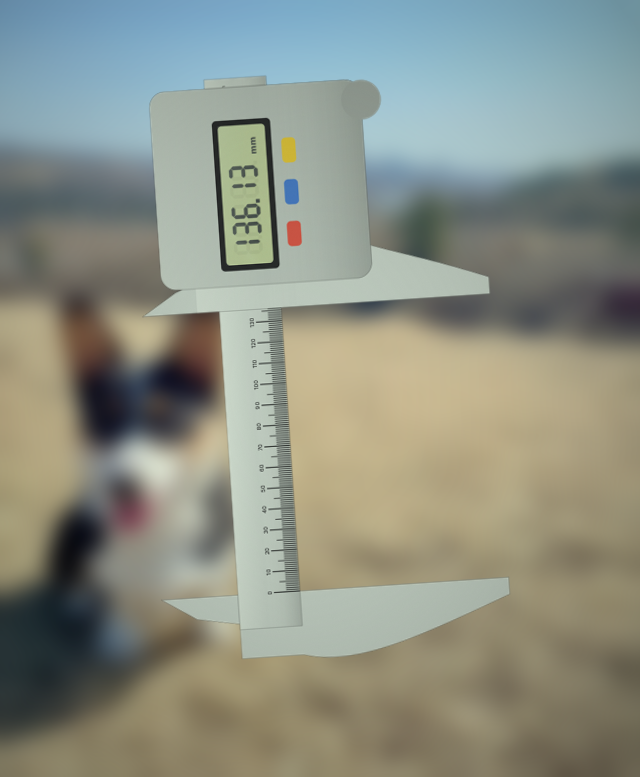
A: 136.13 (mm)
